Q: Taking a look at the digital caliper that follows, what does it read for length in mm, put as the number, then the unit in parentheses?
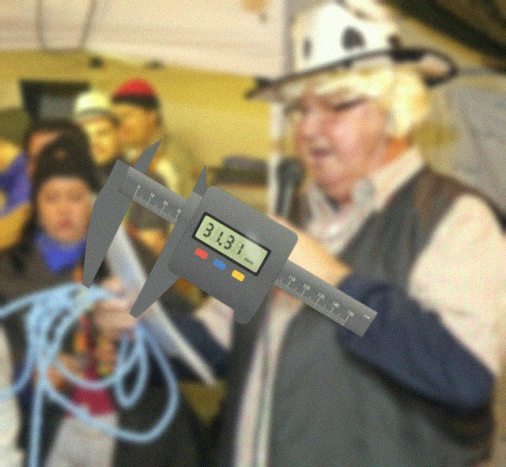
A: 31.31 (mm)
